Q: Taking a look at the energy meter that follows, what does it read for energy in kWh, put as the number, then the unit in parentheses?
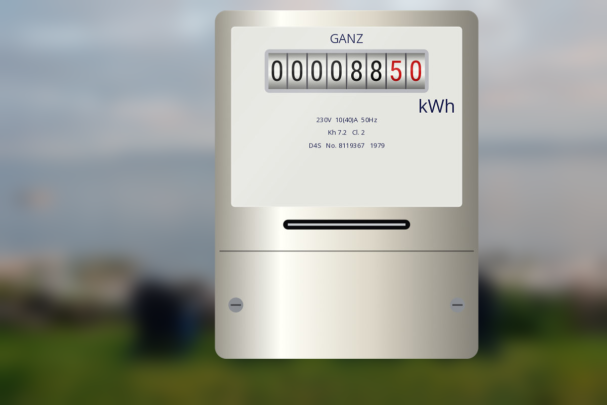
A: 88.50 (kWh)
